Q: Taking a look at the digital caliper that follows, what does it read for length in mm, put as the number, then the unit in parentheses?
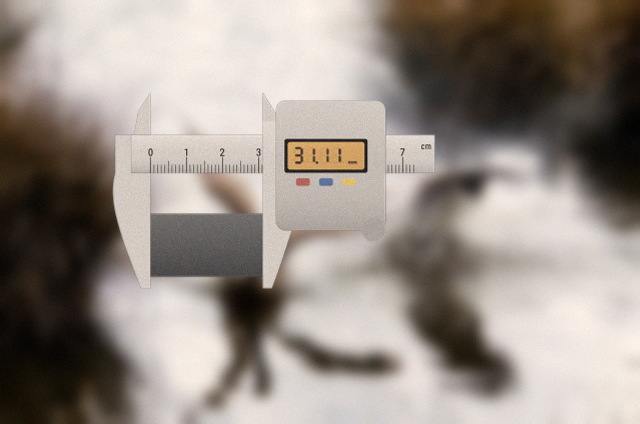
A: 31.11 (mm)
